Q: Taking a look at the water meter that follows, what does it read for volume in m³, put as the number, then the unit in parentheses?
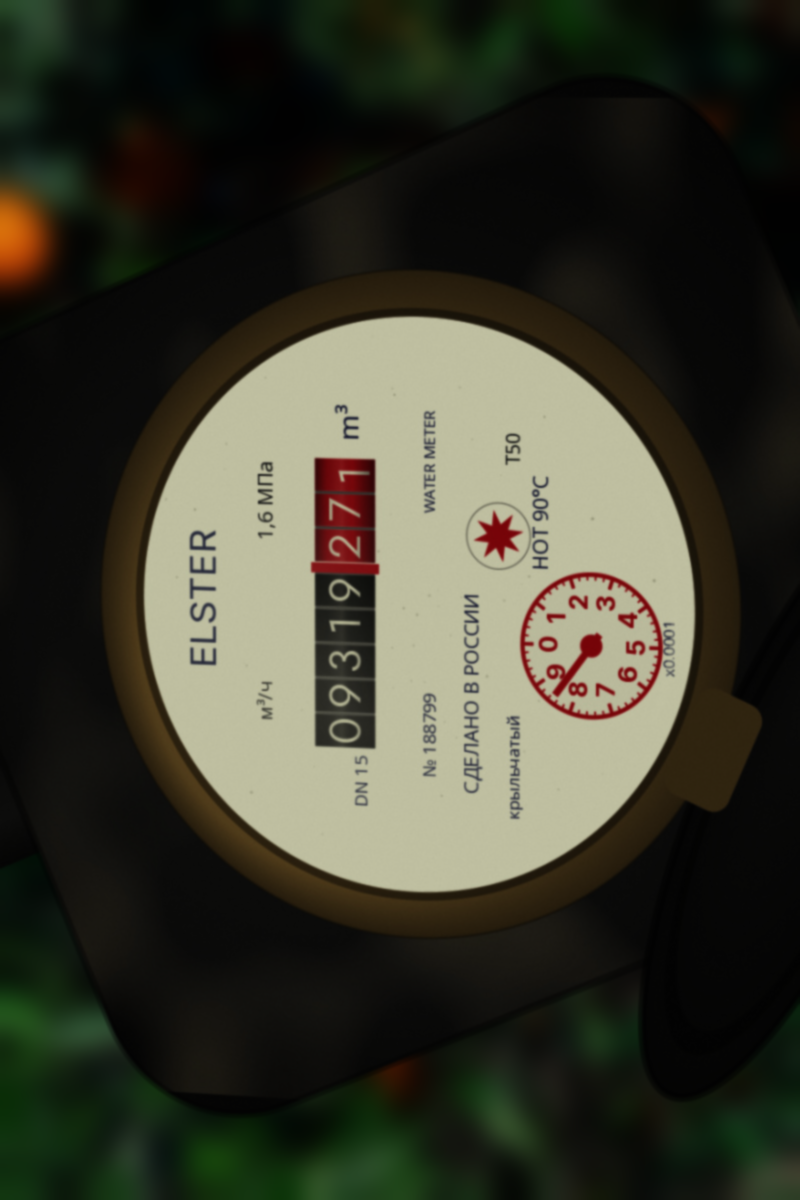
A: 9319.2708 (m³)
